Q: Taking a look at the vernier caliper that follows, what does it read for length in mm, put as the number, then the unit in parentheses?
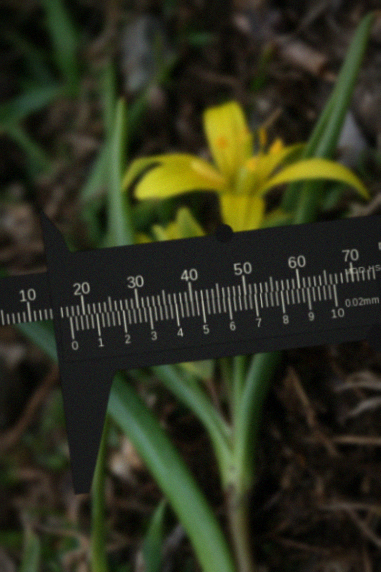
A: 17.5 (mm)
